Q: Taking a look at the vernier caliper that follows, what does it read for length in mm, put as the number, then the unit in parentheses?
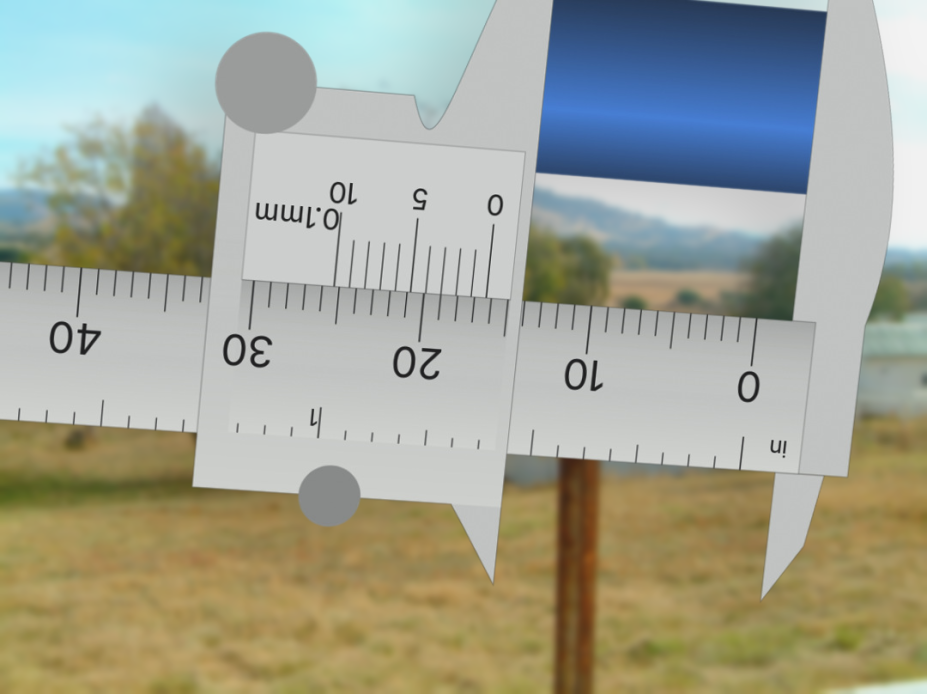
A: 16.3 (mm)
